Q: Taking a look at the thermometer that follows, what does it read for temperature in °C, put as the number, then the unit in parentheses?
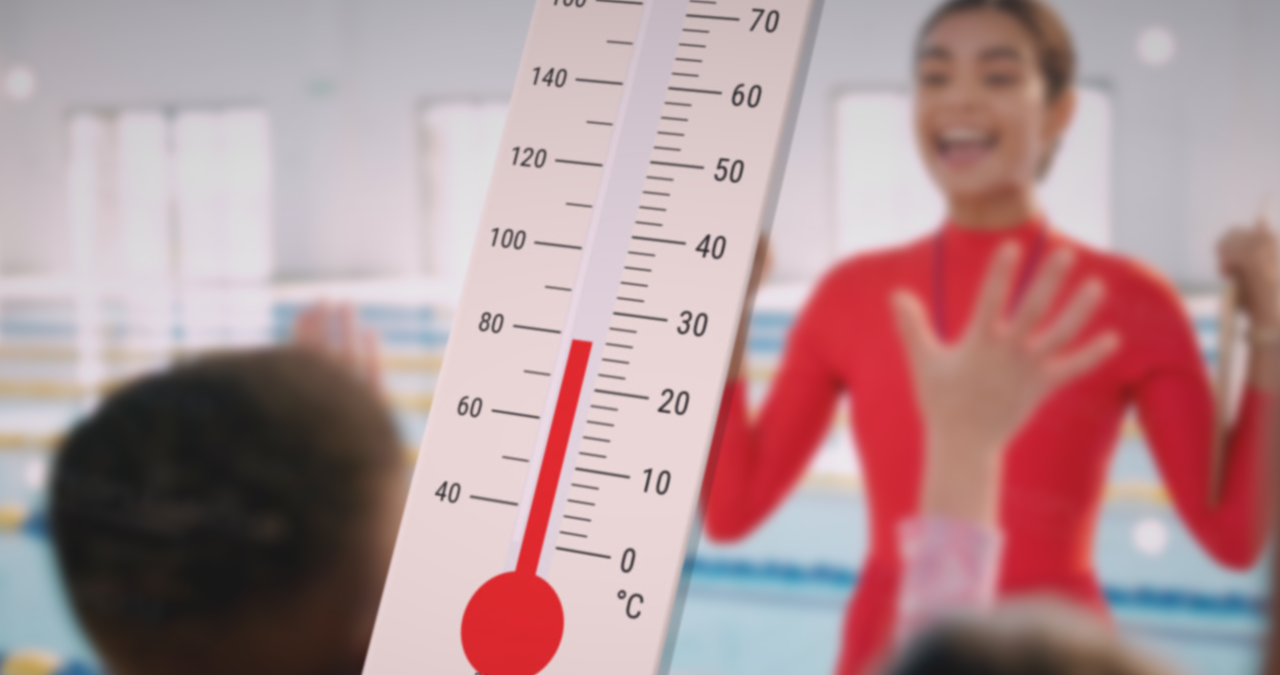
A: 26 (°C)
